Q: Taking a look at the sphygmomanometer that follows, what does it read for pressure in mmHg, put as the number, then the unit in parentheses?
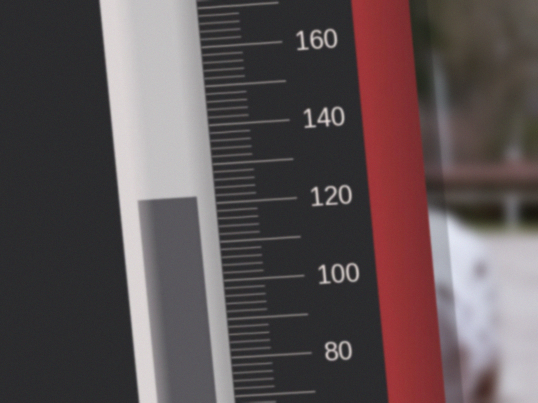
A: 122 (mmHg)
